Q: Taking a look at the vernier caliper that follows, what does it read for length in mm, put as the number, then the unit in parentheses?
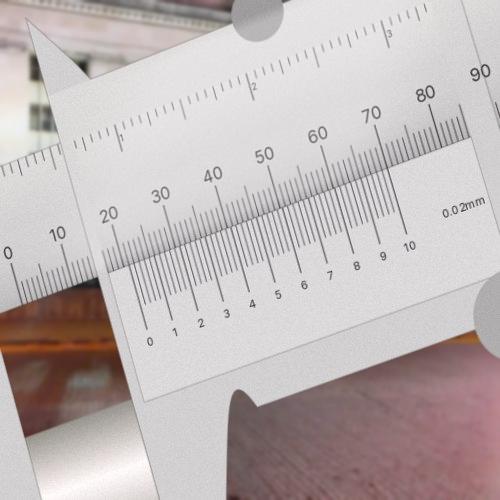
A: 21.0 (mm)
